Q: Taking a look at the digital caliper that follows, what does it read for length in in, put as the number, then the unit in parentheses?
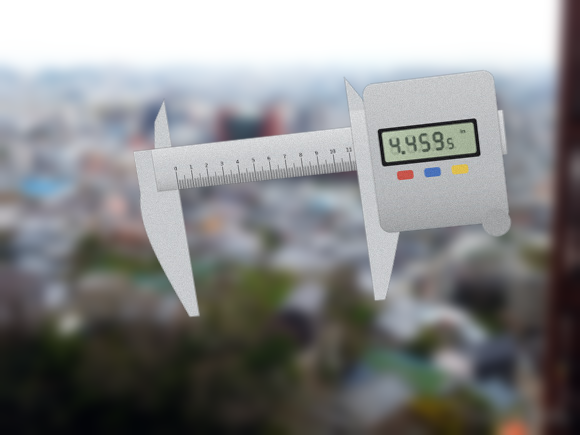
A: 4.4595 (in)
